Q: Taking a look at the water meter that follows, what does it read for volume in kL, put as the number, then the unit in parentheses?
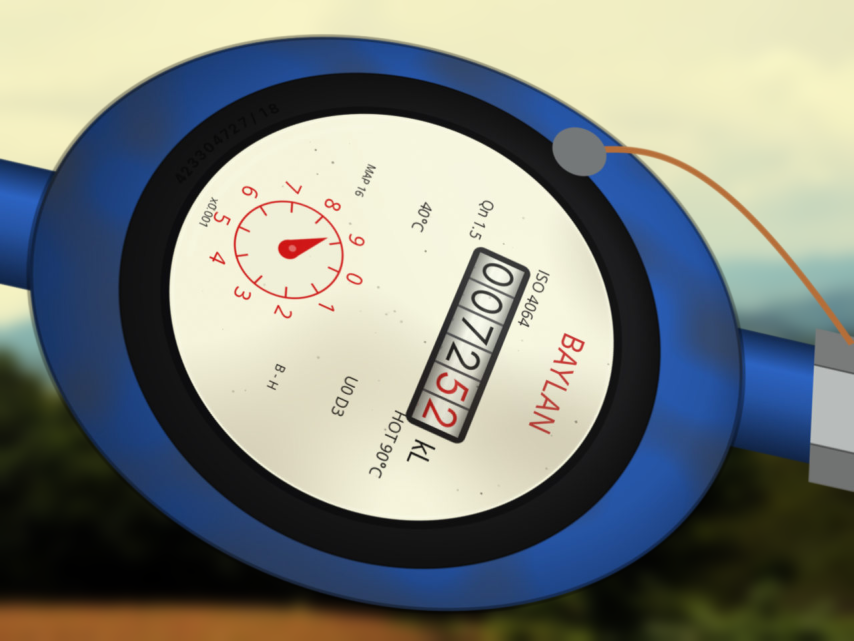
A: 72.528 (kL)
